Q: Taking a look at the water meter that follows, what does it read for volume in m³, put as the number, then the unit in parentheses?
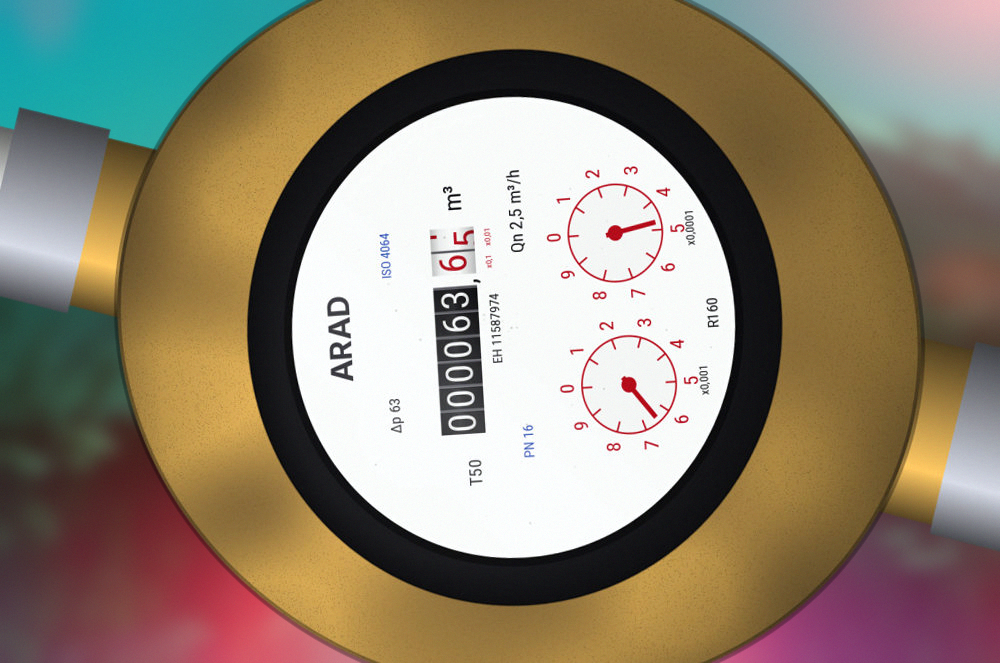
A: 63.6464 (m³)
